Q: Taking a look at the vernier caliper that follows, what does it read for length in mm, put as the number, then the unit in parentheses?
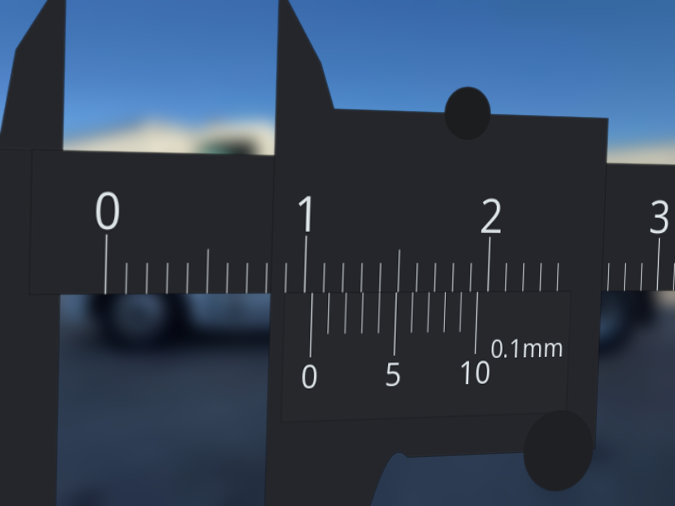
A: 10.4 (mm)
